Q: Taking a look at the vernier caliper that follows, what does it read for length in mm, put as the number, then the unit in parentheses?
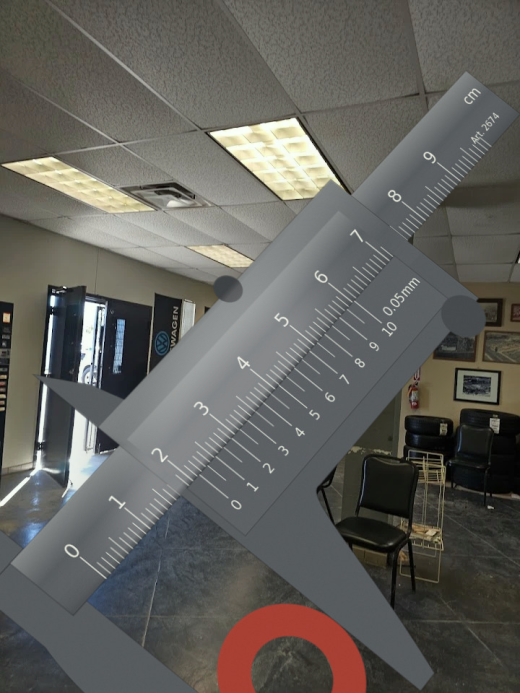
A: 21.4 (mm)
